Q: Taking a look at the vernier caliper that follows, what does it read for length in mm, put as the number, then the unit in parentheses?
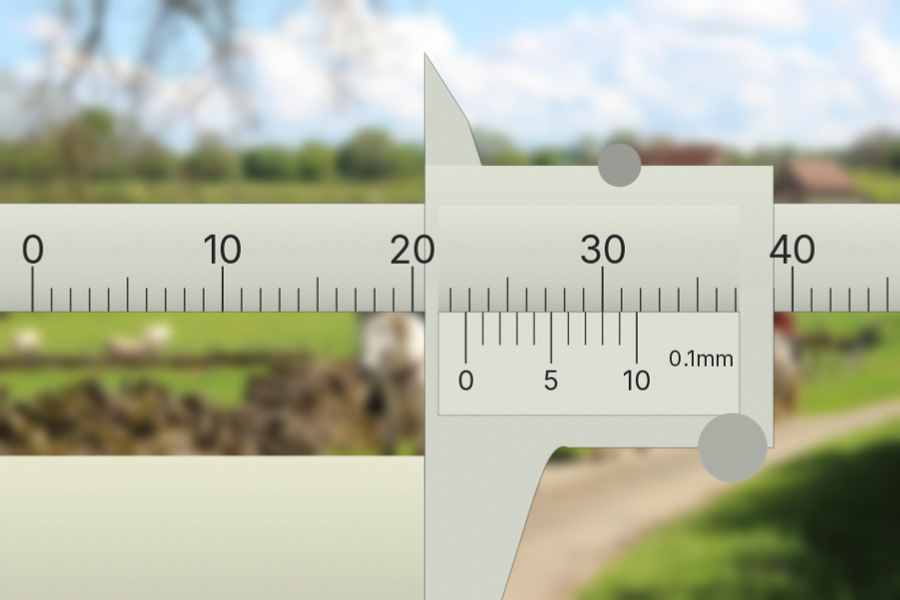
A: 22.8 (mm)
